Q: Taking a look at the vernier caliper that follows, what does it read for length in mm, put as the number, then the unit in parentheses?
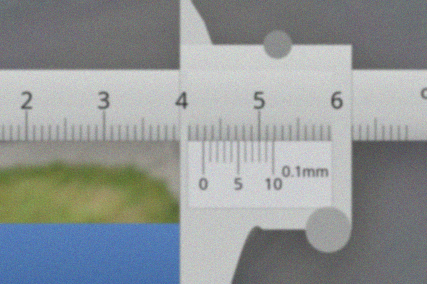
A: 42.8 (mm)
